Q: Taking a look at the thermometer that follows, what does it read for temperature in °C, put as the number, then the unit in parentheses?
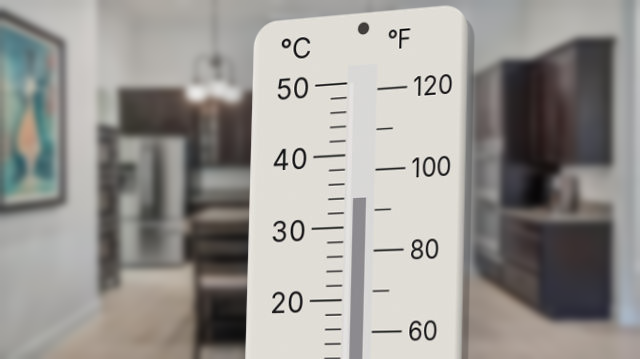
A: 34 (°C)
